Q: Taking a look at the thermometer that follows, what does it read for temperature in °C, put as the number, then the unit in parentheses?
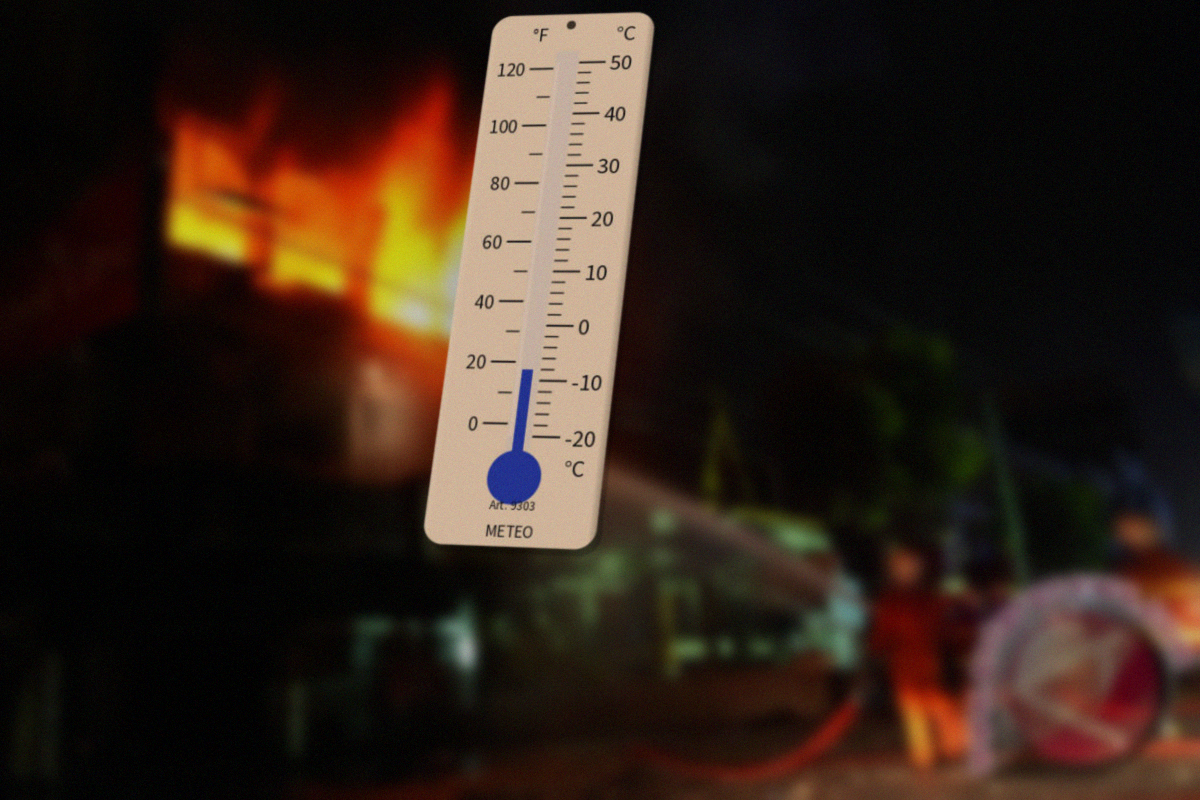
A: -8 (°C)
